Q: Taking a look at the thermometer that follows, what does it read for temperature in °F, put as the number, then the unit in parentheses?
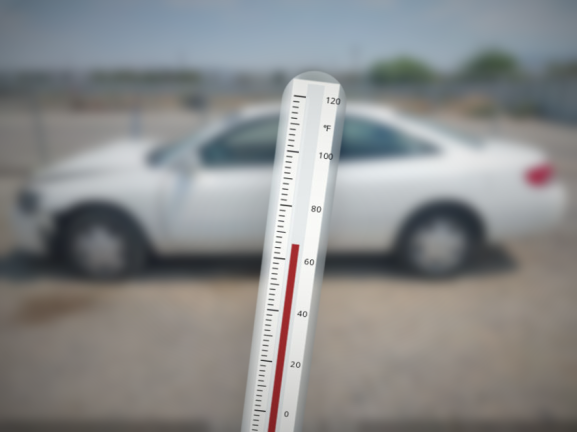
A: 66 (°F)
